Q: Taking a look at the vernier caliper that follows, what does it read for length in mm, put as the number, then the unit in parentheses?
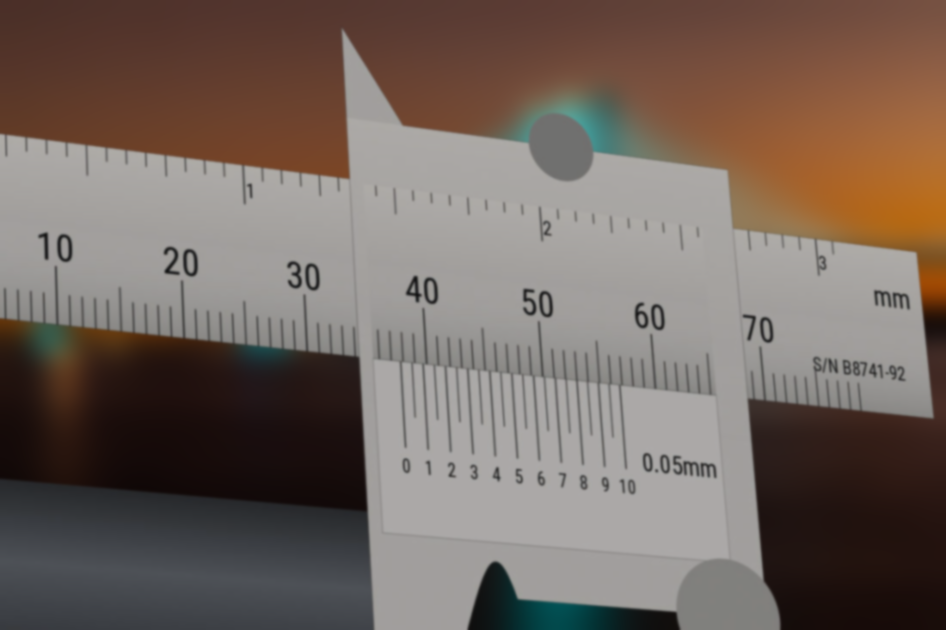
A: 37.8 (mm)
